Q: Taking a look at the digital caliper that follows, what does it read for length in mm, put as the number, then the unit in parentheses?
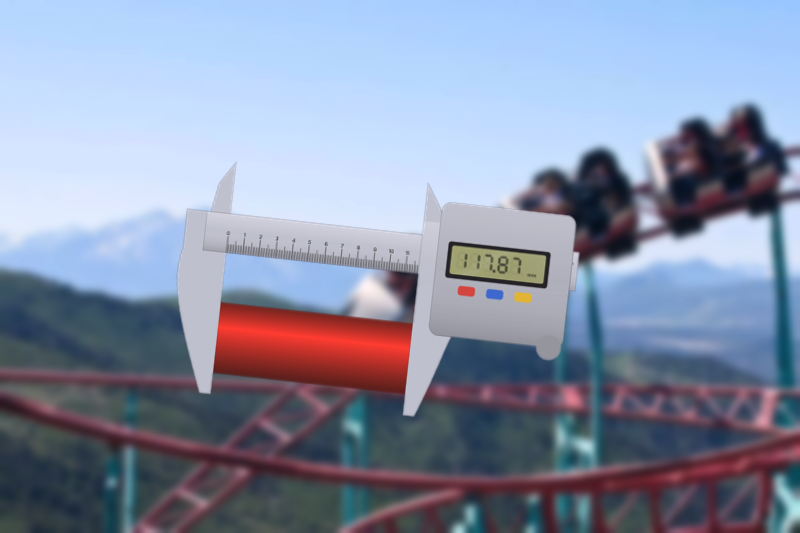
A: 117.87 (mm)
